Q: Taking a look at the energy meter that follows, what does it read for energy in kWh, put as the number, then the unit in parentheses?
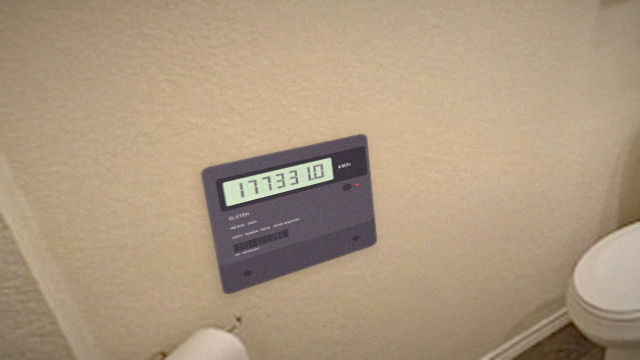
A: 177331.0 (kWh)
